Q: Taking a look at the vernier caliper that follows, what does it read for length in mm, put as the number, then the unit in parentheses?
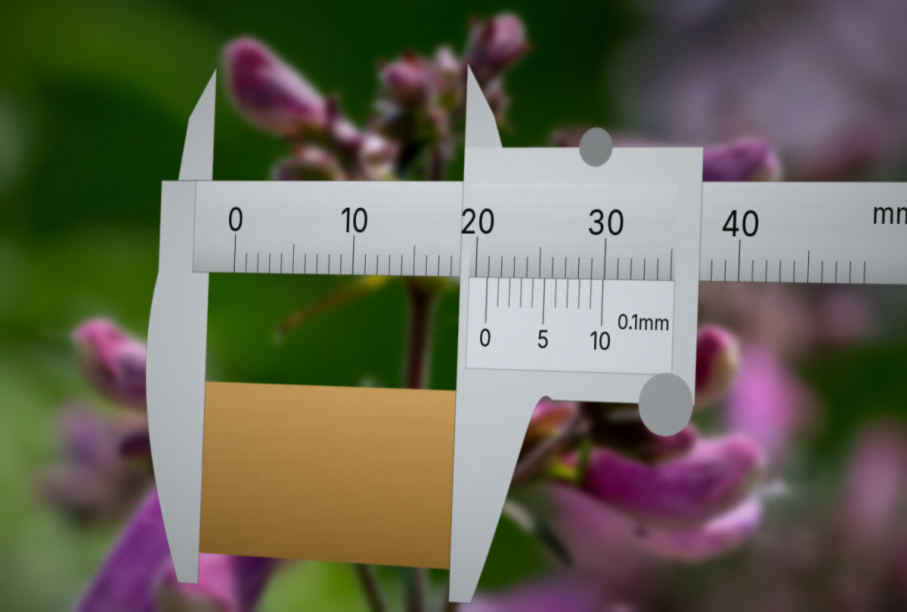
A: 20.9 (mm)
